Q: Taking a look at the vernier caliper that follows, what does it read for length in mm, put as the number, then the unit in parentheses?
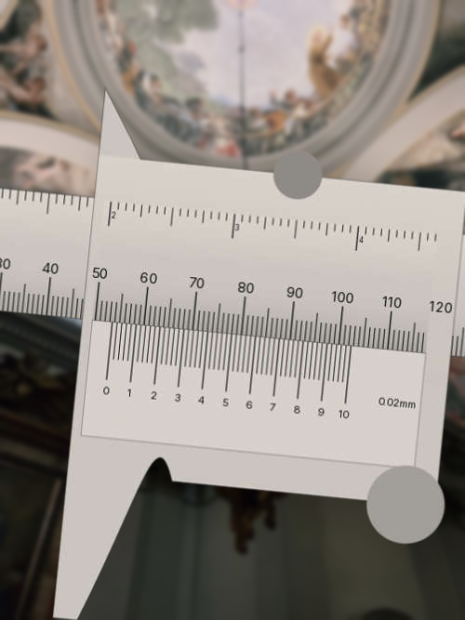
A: 53.5 (mm)
